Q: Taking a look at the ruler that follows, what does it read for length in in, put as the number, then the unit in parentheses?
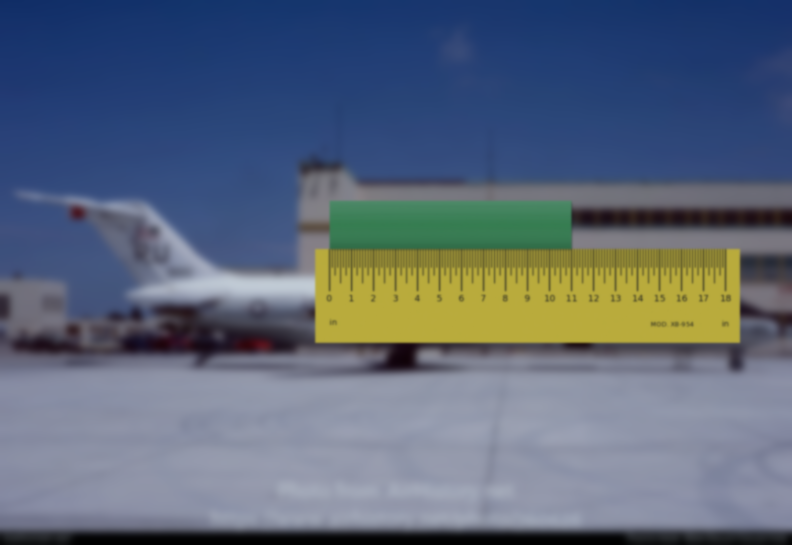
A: 11 (in)
